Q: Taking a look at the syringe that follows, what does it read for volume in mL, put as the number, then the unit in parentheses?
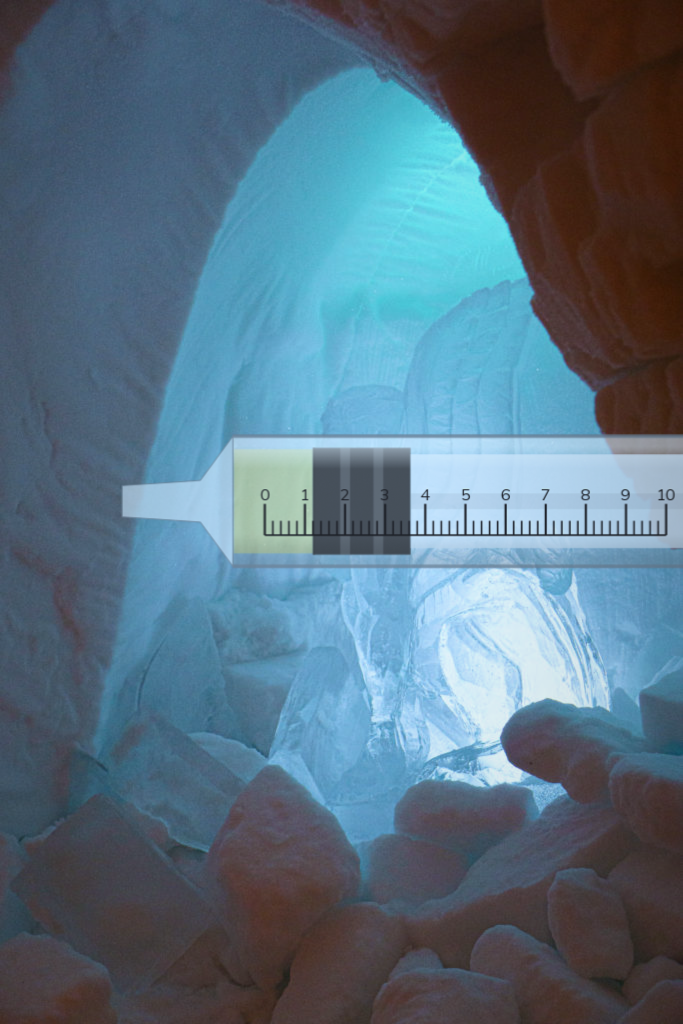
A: 1.2 (mL)
